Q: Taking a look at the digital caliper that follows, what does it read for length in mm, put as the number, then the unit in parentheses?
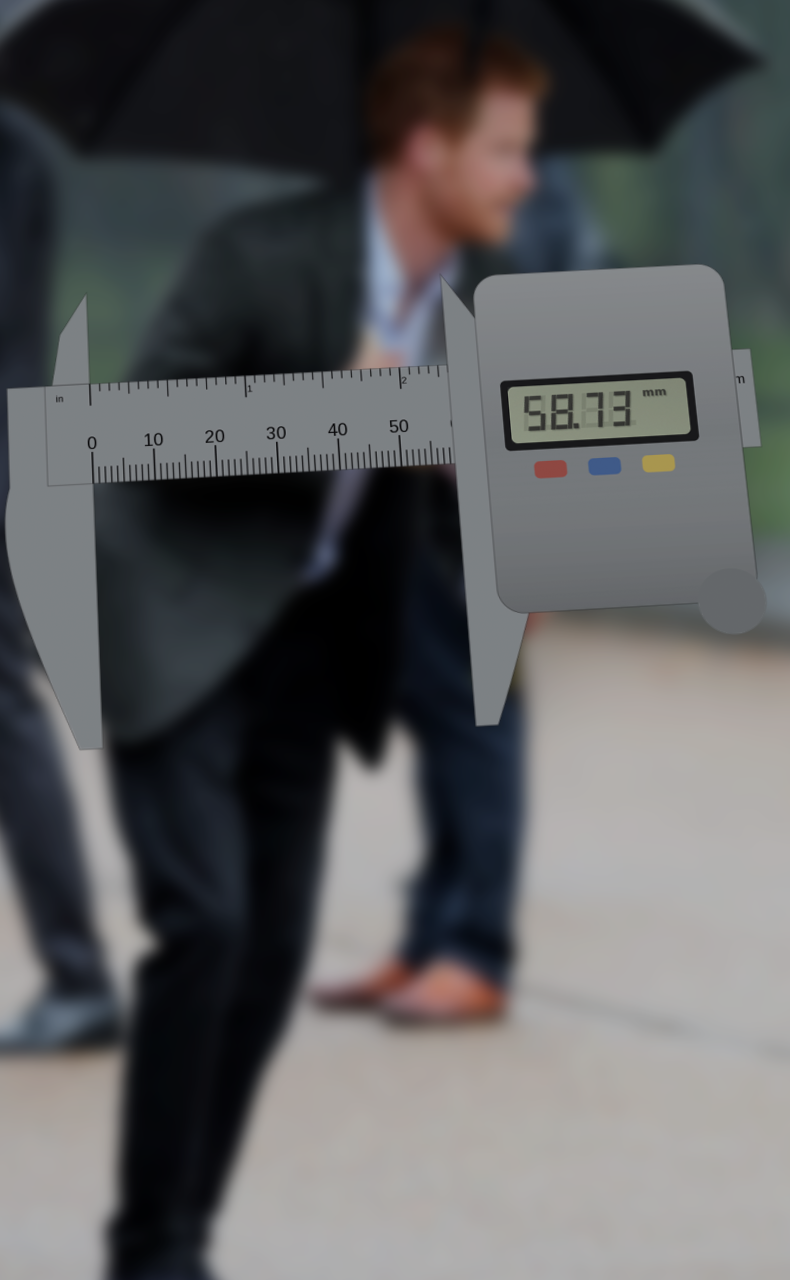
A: 58.73 (mm)
